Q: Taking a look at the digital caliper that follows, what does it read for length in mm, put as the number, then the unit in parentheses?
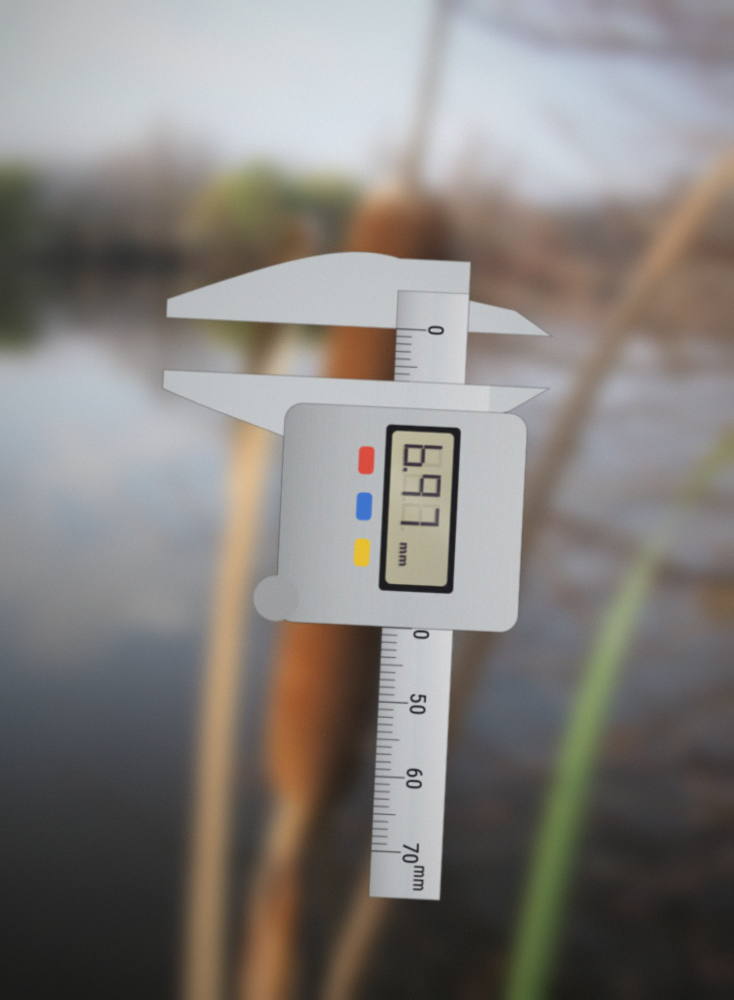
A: 6.97 (mm)
